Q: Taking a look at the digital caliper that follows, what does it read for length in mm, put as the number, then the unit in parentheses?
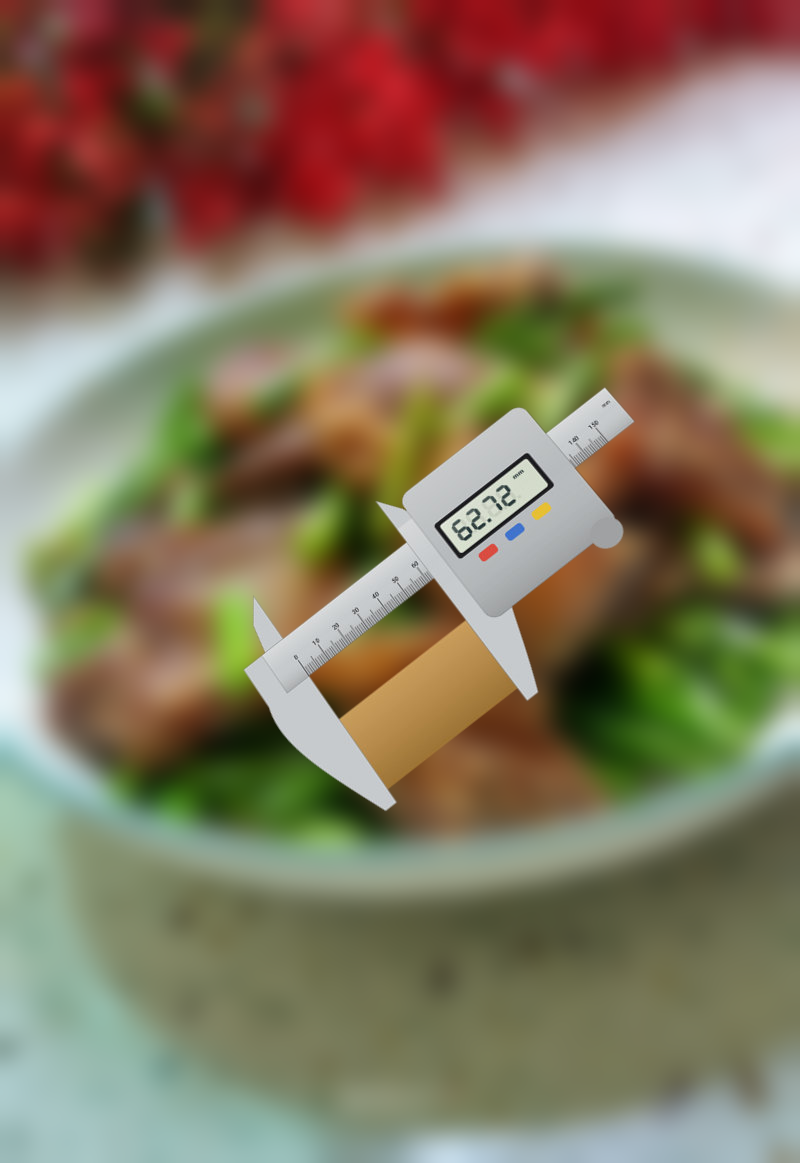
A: 62.72 (mm)
